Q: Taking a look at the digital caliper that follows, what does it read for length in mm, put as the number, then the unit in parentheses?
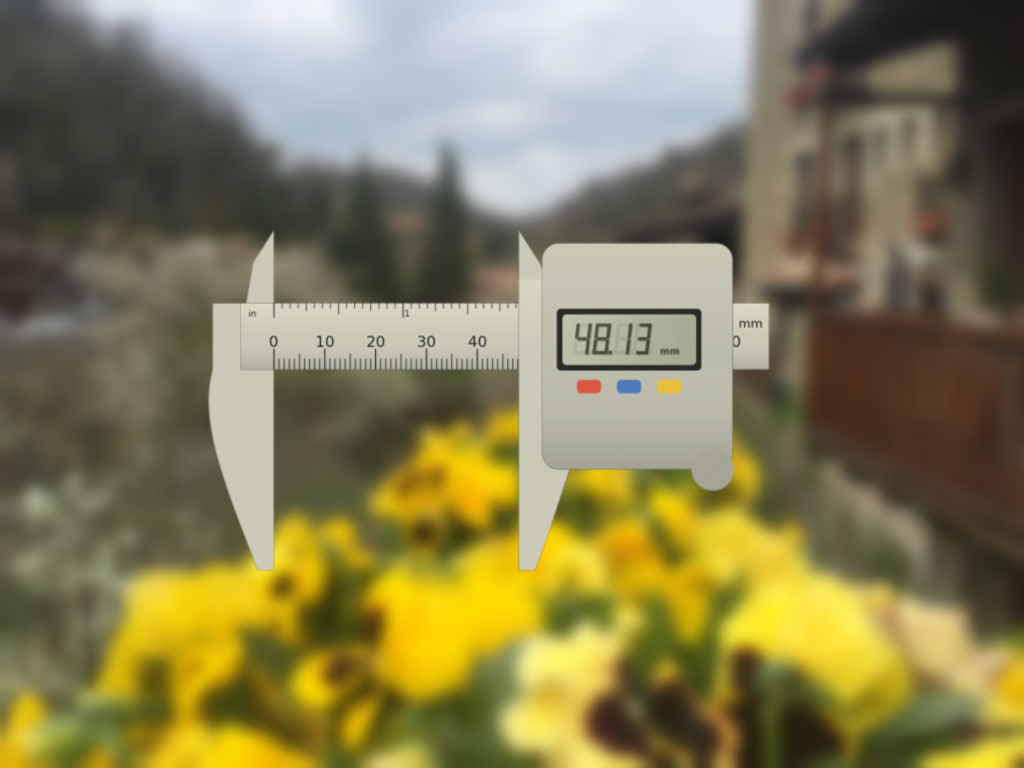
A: 48.13 (mm)
